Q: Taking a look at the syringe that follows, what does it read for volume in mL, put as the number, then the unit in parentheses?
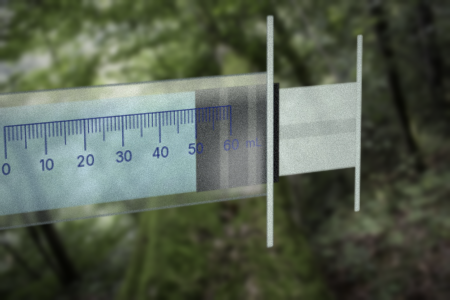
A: 50 (mL)
